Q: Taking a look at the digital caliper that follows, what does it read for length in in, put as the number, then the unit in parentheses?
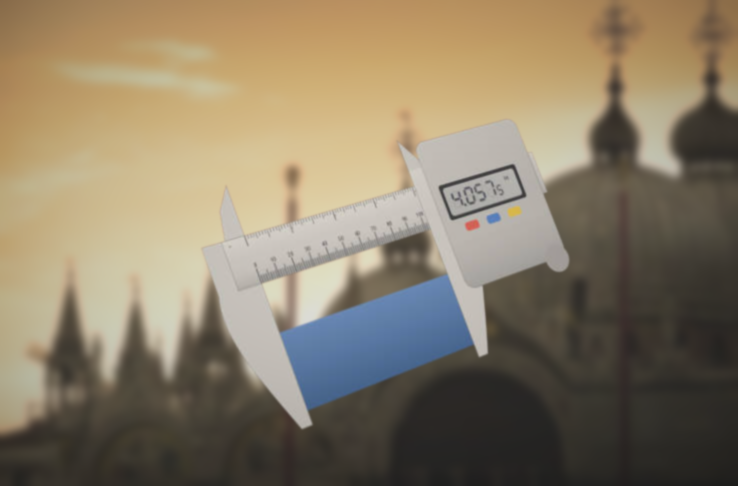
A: 4.0575 (in)
